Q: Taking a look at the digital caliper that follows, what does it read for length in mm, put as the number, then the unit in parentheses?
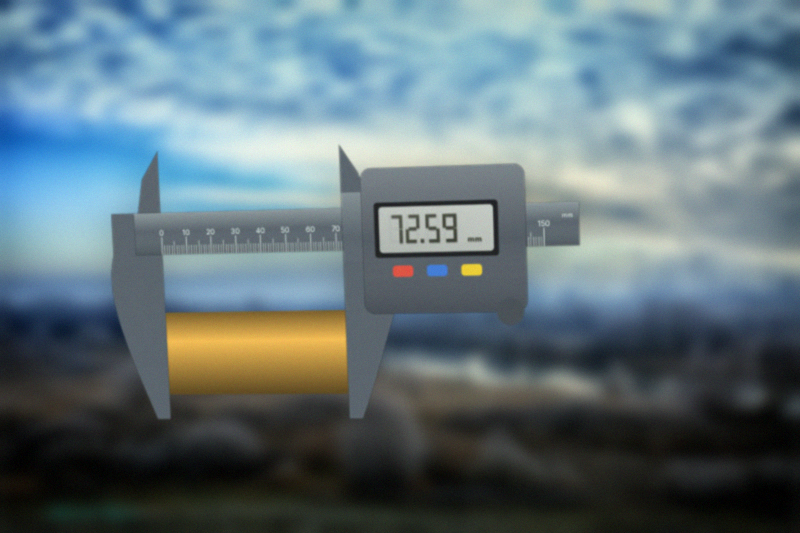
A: 72.59 (mm)
